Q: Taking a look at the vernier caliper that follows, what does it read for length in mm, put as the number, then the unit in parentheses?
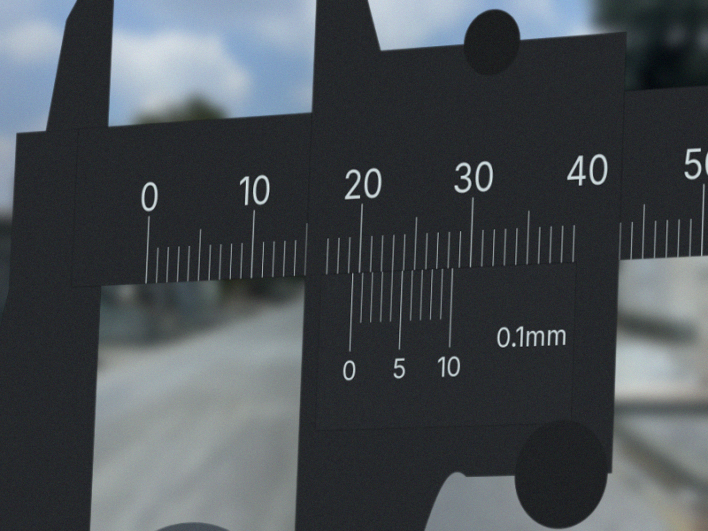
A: 19.4 (mm)
